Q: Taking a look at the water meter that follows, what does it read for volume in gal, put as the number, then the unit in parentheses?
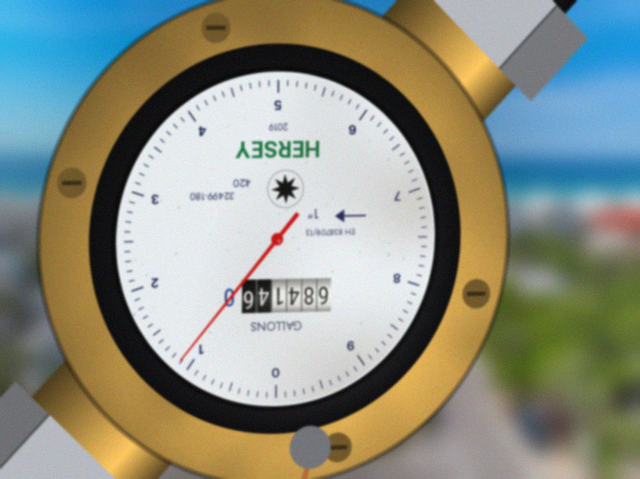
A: 6841461.1 (gal)
